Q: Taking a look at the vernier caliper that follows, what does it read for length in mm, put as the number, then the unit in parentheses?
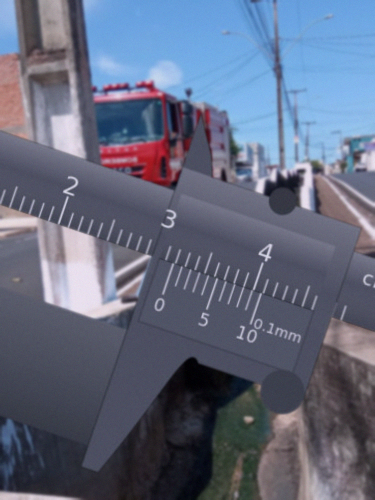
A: 31.8 (mm)
